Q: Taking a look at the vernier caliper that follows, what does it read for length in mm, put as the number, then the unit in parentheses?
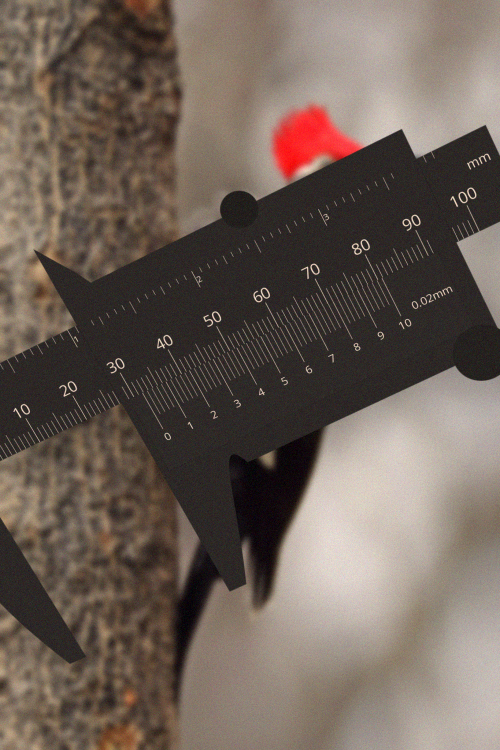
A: 31.8 (mm)
